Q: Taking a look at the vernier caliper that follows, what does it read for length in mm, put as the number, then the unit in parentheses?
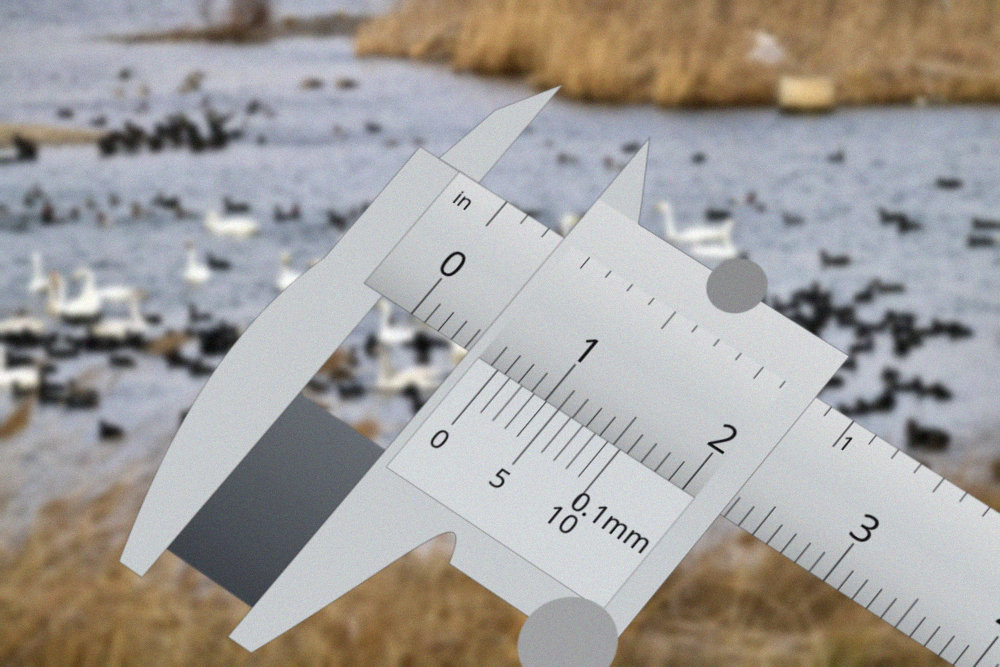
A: 6.5 (mm)
